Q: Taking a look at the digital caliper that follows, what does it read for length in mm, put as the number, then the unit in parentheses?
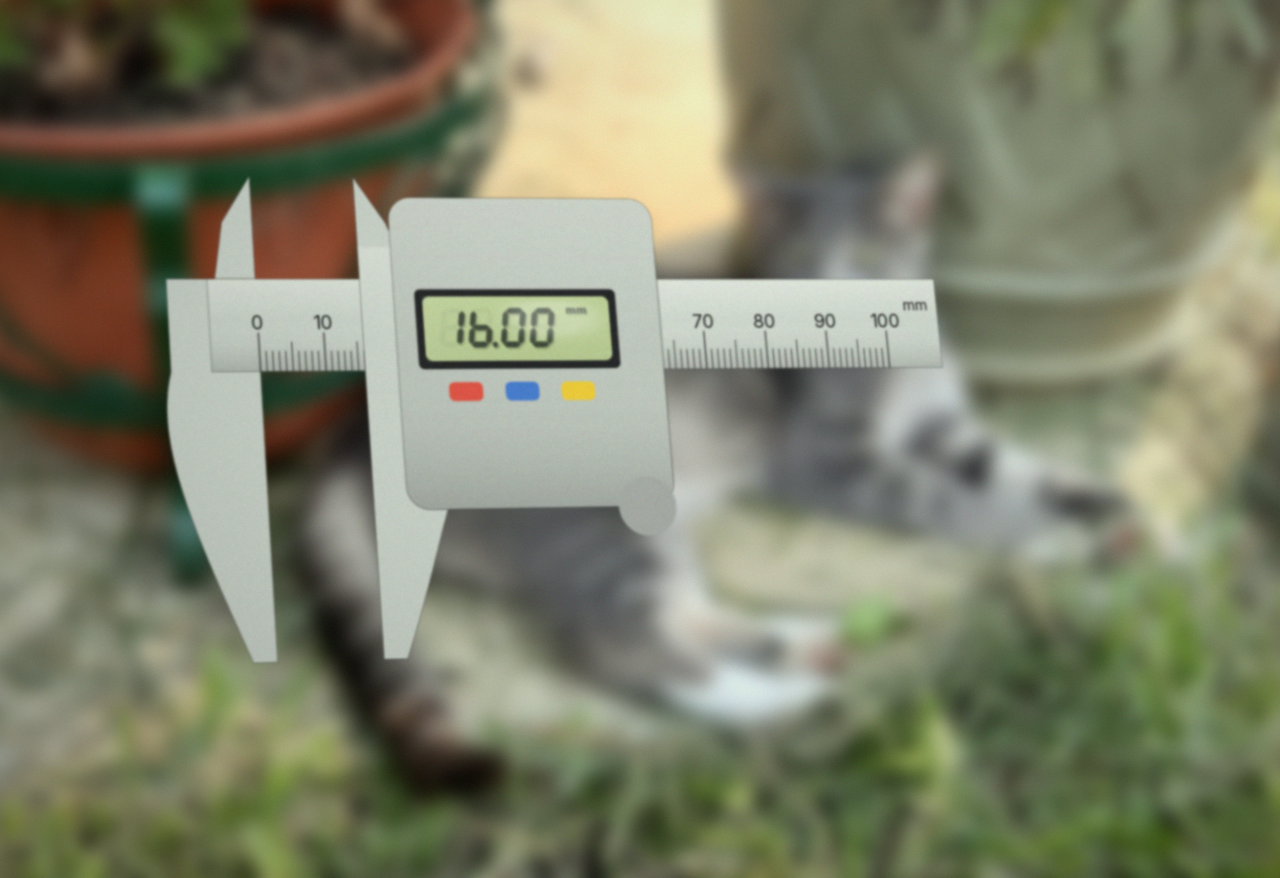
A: 16.00 (mm)
